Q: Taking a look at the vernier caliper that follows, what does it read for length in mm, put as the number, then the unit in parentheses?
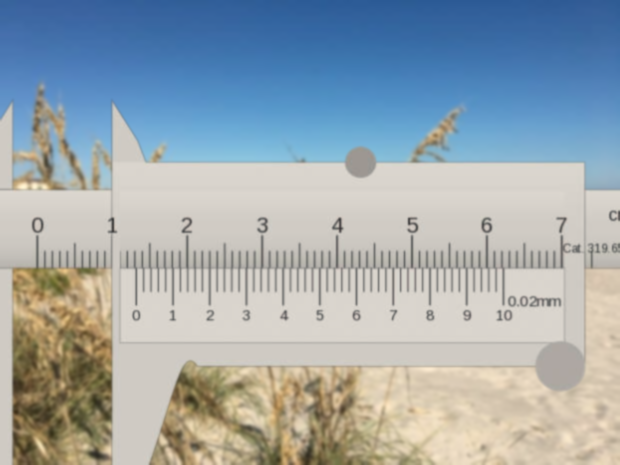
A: 13.2 (mm)
